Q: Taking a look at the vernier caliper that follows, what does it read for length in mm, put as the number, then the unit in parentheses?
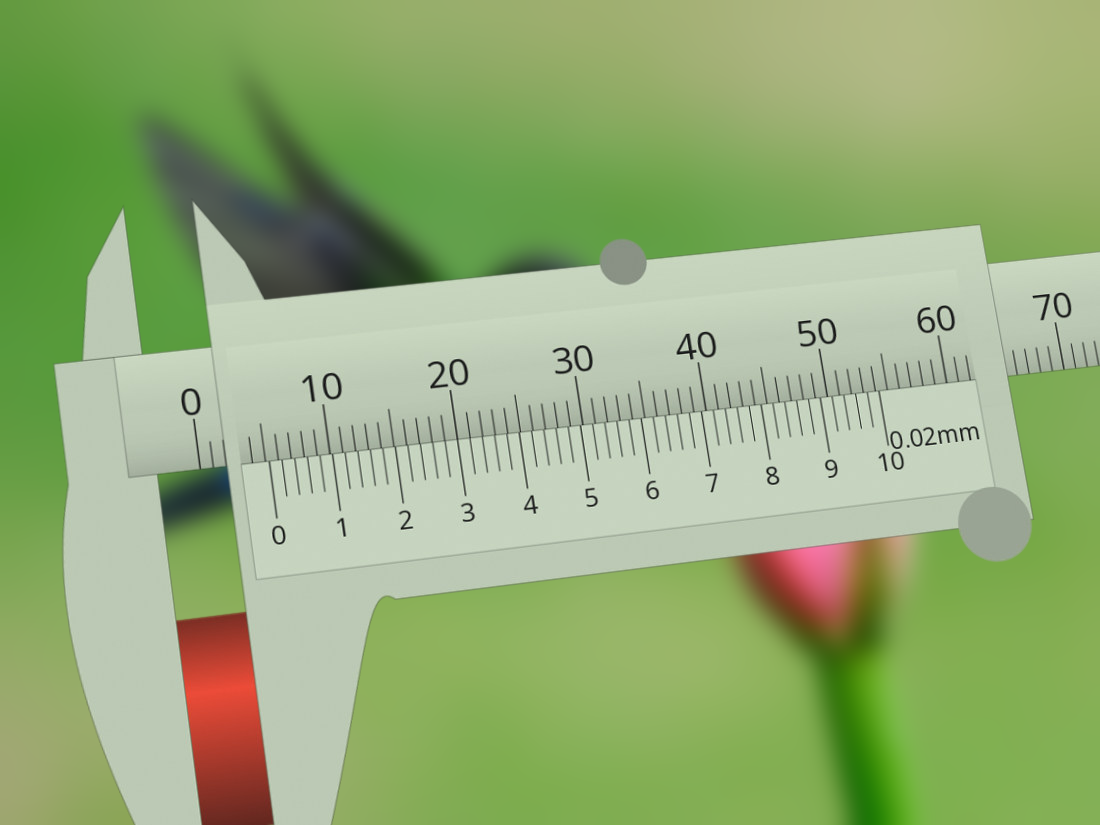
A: 5.3 (mm)
